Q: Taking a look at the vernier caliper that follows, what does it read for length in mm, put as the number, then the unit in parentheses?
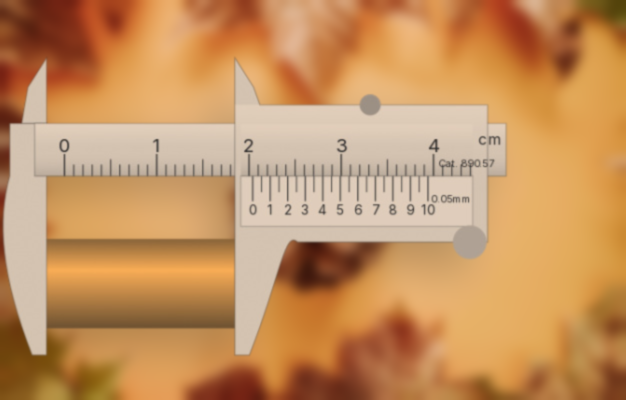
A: 20.4 (mm)
